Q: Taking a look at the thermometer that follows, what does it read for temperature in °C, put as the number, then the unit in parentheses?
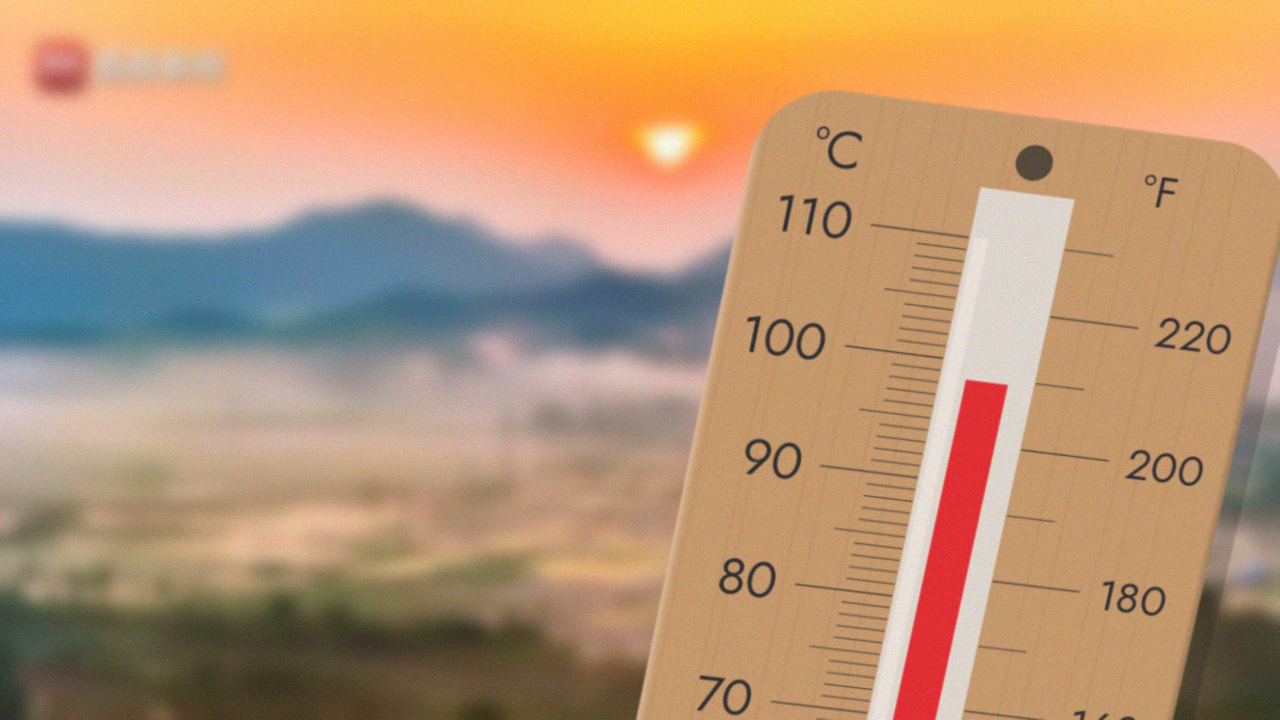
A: 98.5 (°C)
